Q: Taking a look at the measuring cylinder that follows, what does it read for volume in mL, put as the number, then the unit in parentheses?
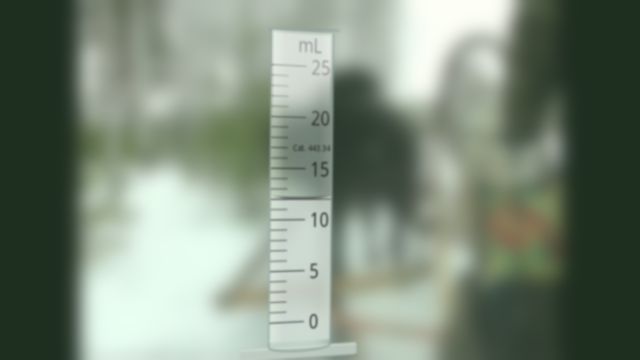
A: 12 (mL)
